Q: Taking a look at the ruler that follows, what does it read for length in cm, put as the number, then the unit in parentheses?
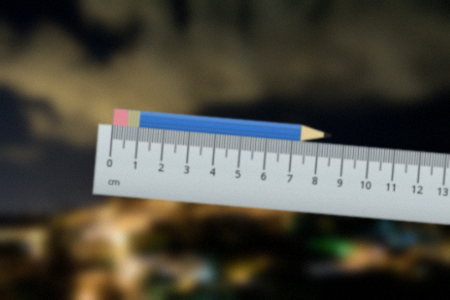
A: 8.5 (cm)
